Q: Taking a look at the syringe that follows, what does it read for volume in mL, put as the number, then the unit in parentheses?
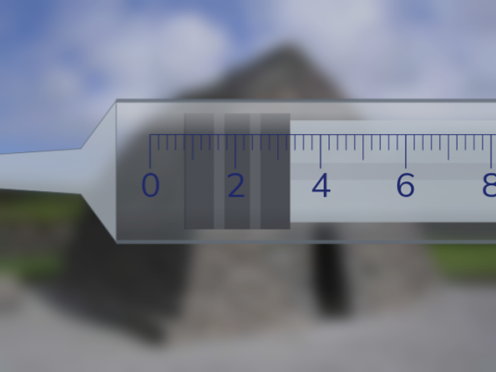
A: 0.8 (mL)
